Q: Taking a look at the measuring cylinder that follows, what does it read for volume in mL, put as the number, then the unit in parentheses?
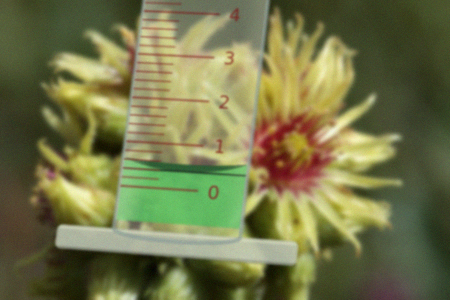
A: 0.4 (mL)
